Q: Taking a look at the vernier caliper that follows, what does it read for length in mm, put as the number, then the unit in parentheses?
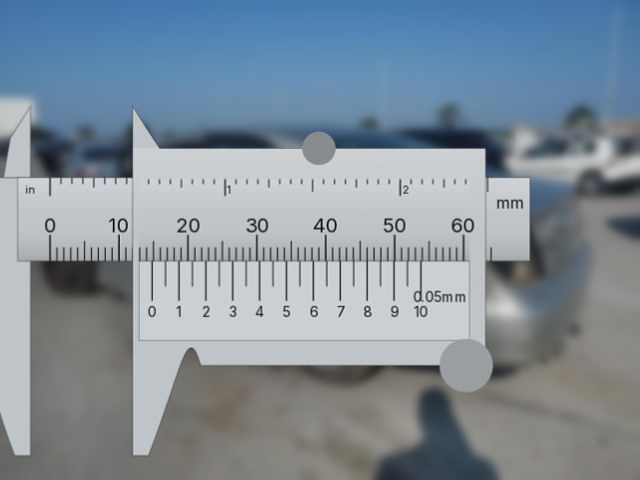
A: 14.8 (mm)
